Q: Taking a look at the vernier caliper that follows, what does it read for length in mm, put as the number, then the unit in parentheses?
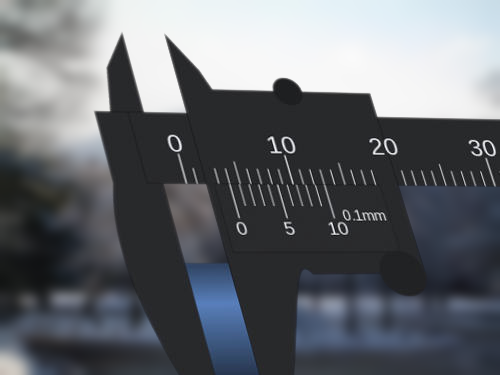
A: 4.0 (mm)
